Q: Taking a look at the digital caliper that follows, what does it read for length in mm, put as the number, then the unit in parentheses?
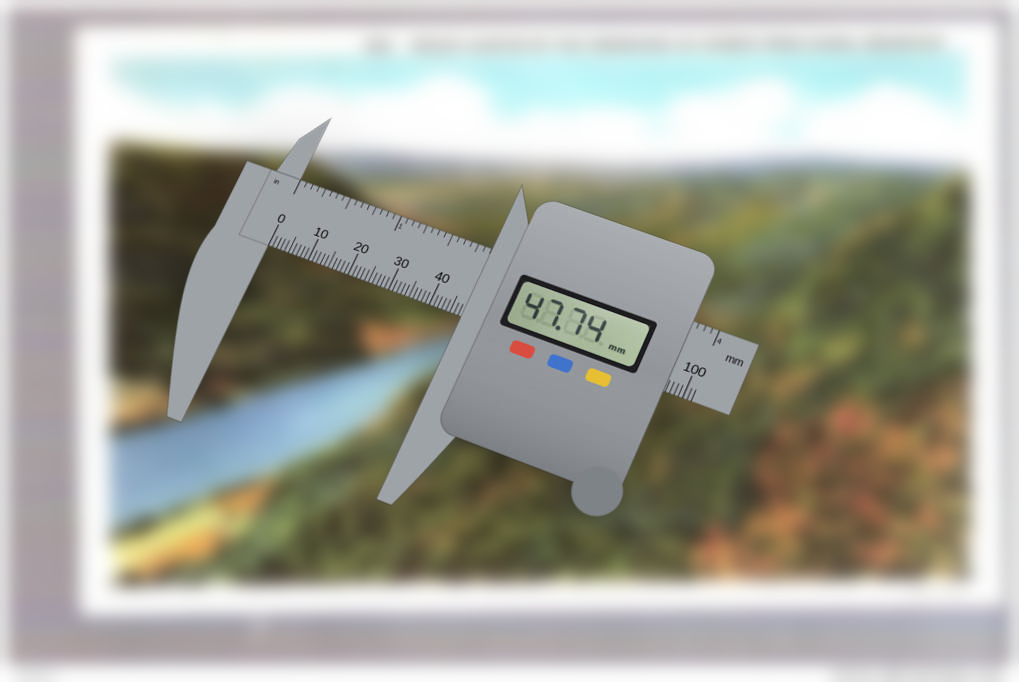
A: 47.74 (mm)
